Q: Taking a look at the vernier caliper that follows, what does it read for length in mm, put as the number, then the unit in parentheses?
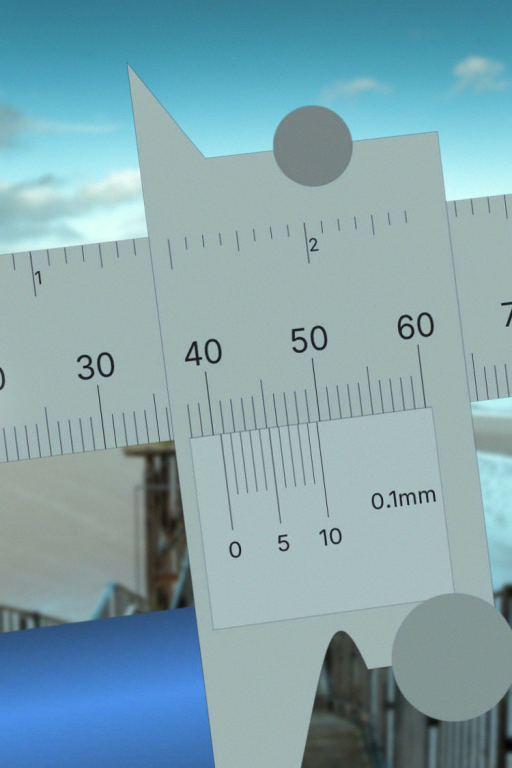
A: 40.7 (mm)
